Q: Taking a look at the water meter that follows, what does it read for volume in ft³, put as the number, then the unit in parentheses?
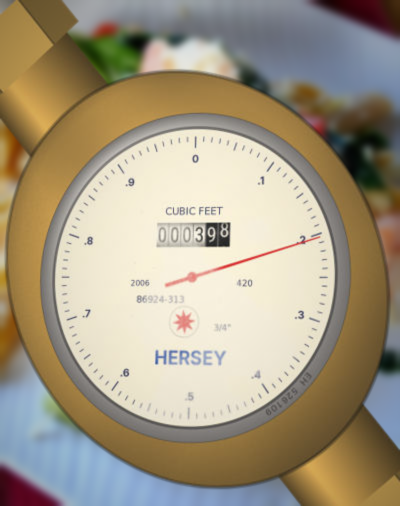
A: 398.20 (ft³)
